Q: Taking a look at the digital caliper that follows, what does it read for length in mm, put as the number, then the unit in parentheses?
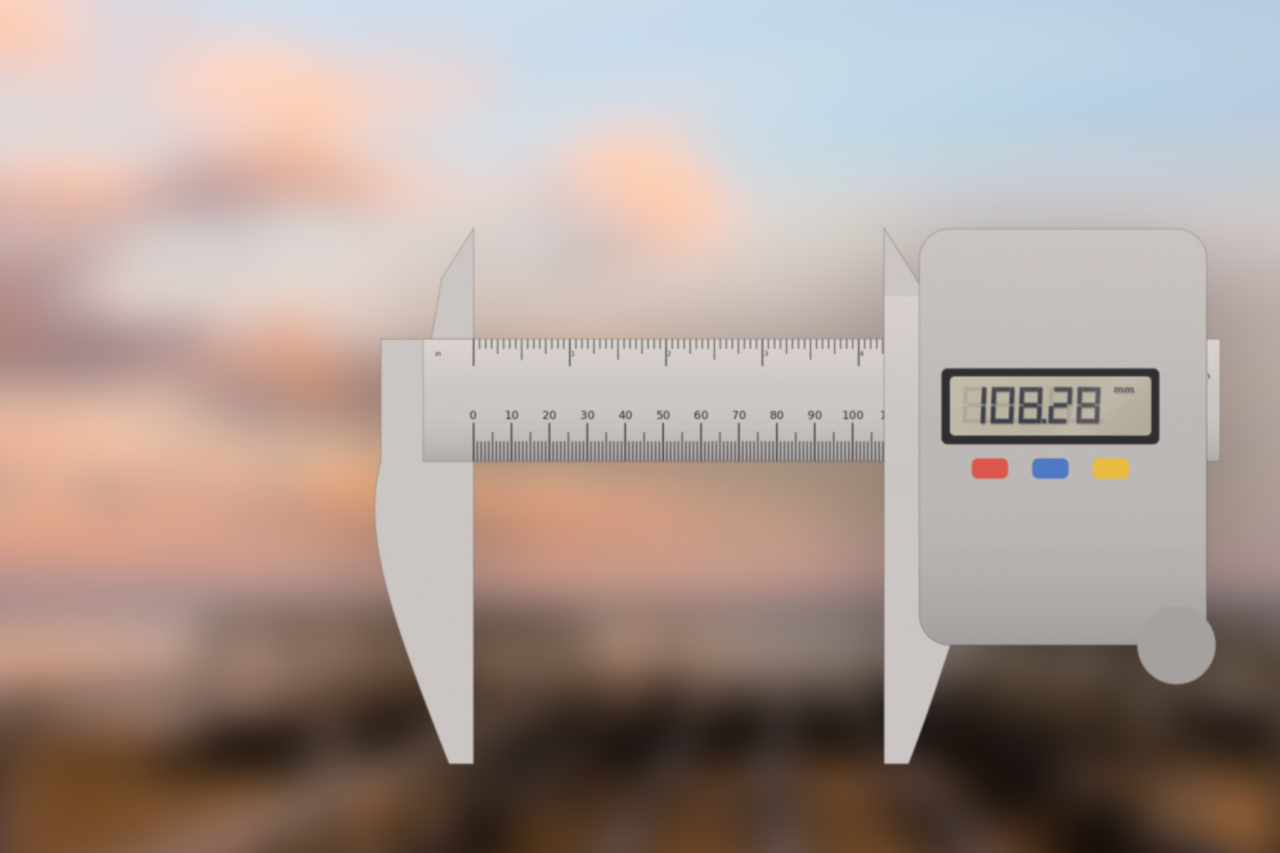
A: 108.28 (mm)
